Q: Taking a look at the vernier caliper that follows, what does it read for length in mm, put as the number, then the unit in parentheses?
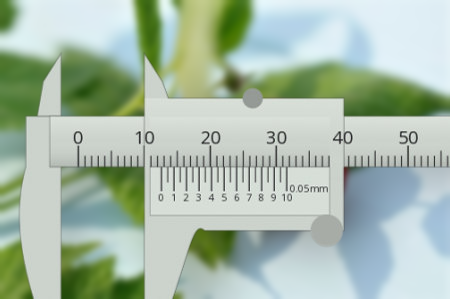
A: 12.6 (mm)
